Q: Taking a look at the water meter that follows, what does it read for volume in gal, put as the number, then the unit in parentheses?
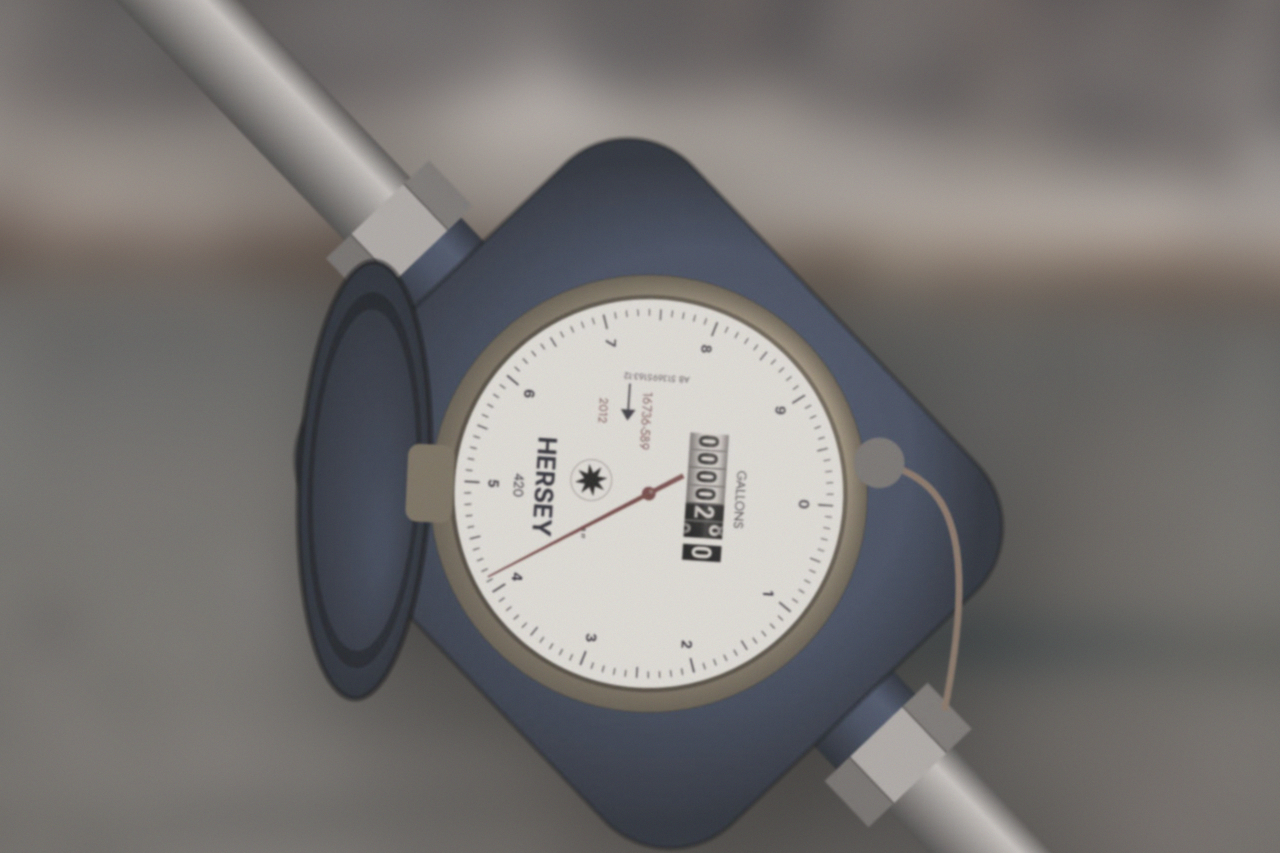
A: 284.1 (gal)
